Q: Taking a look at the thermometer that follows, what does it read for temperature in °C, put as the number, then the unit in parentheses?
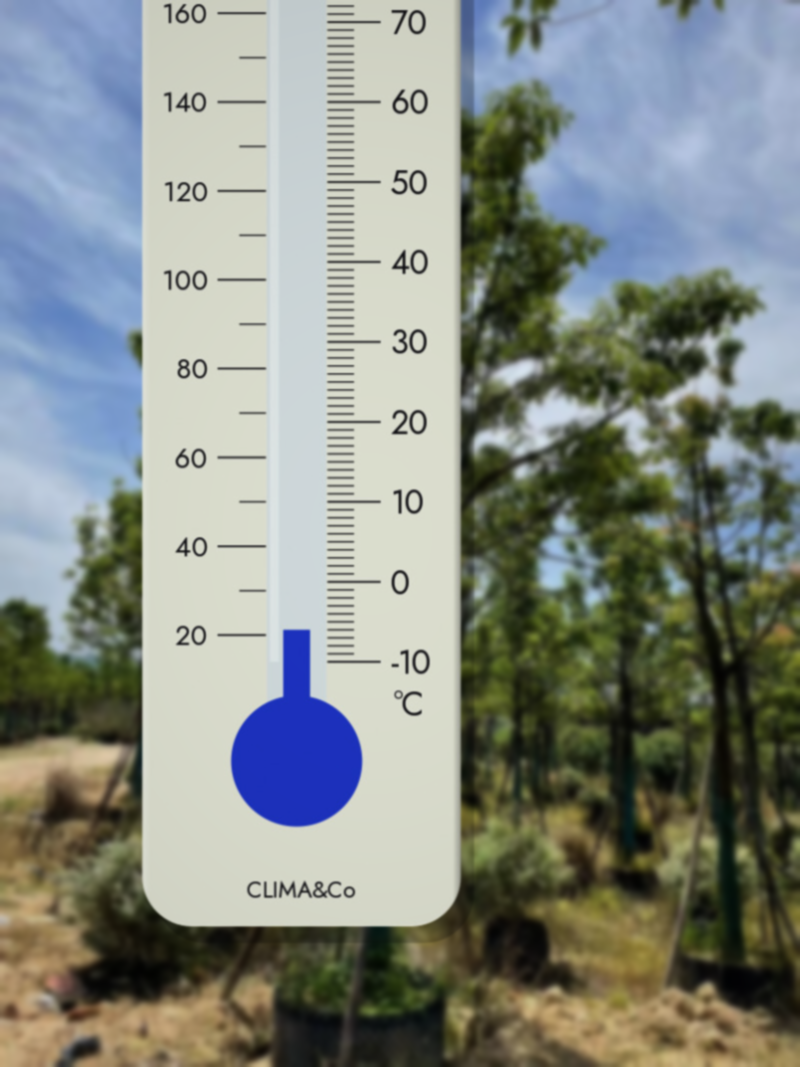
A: -6 (°C)
